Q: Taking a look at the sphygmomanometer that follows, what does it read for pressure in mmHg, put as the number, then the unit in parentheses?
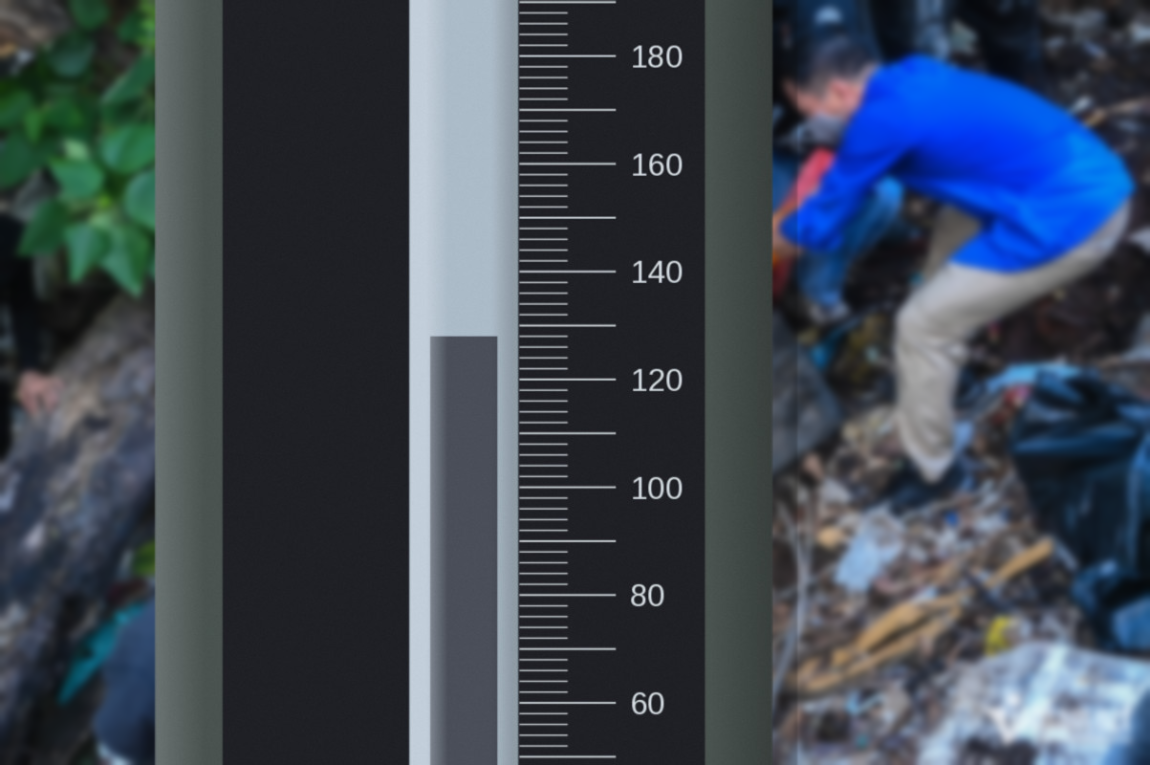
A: 128 (mmHg)
